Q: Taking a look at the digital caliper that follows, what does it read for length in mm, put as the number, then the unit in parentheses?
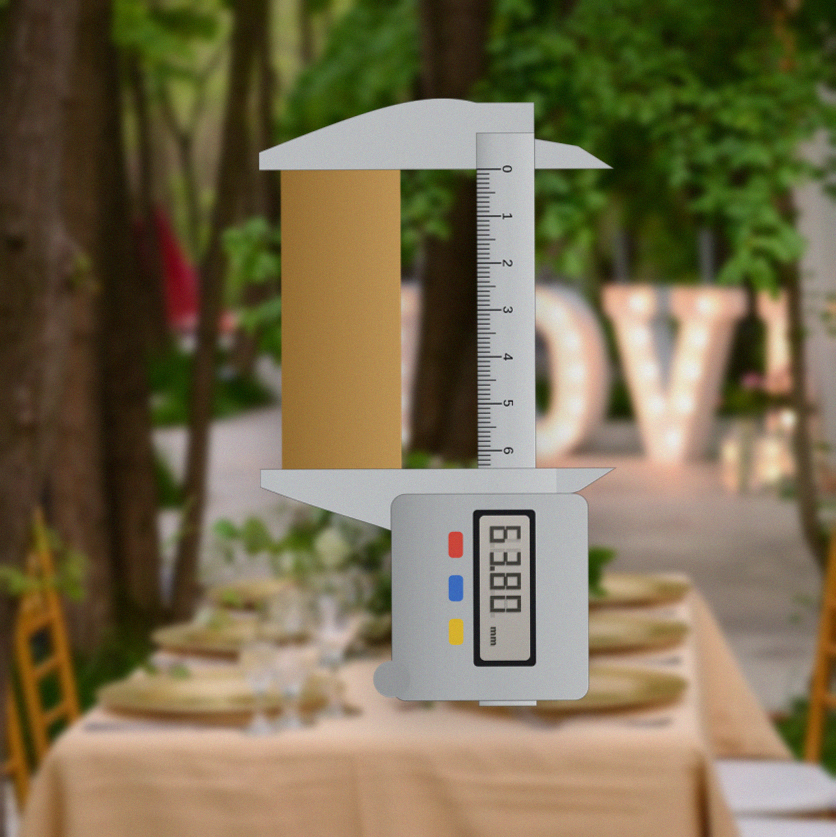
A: 63.80 (mm)
